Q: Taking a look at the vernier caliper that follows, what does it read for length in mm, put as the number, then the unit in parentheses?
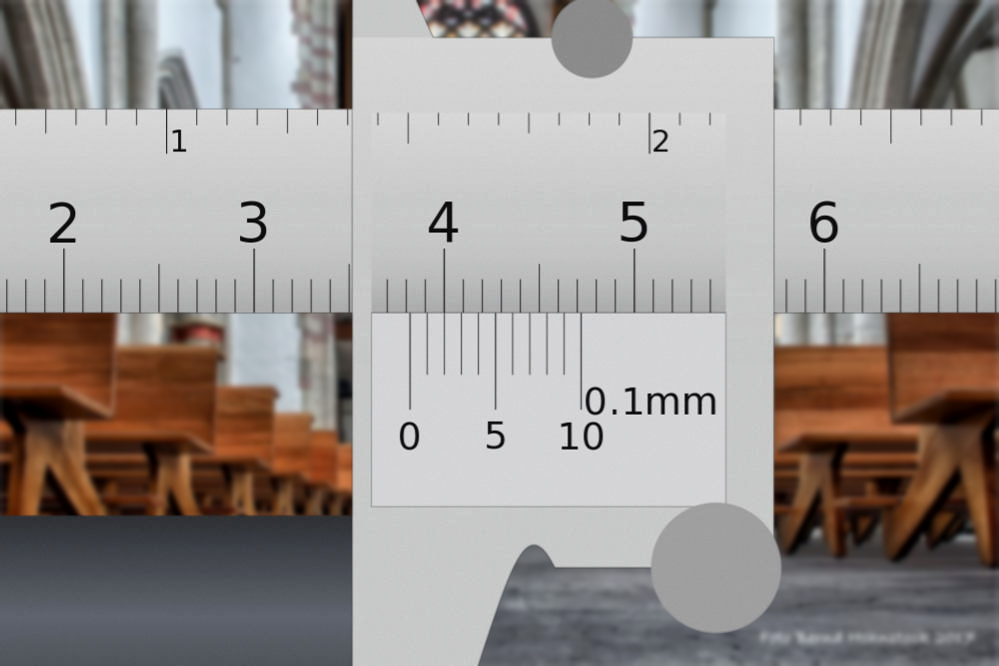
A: 38.2 (mm)
